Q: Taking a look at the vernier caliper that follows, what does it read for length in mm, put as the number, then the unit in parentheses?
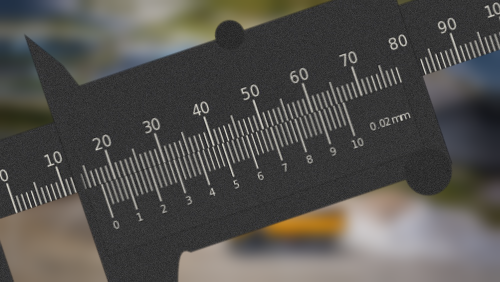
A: 17.2 (mm)
